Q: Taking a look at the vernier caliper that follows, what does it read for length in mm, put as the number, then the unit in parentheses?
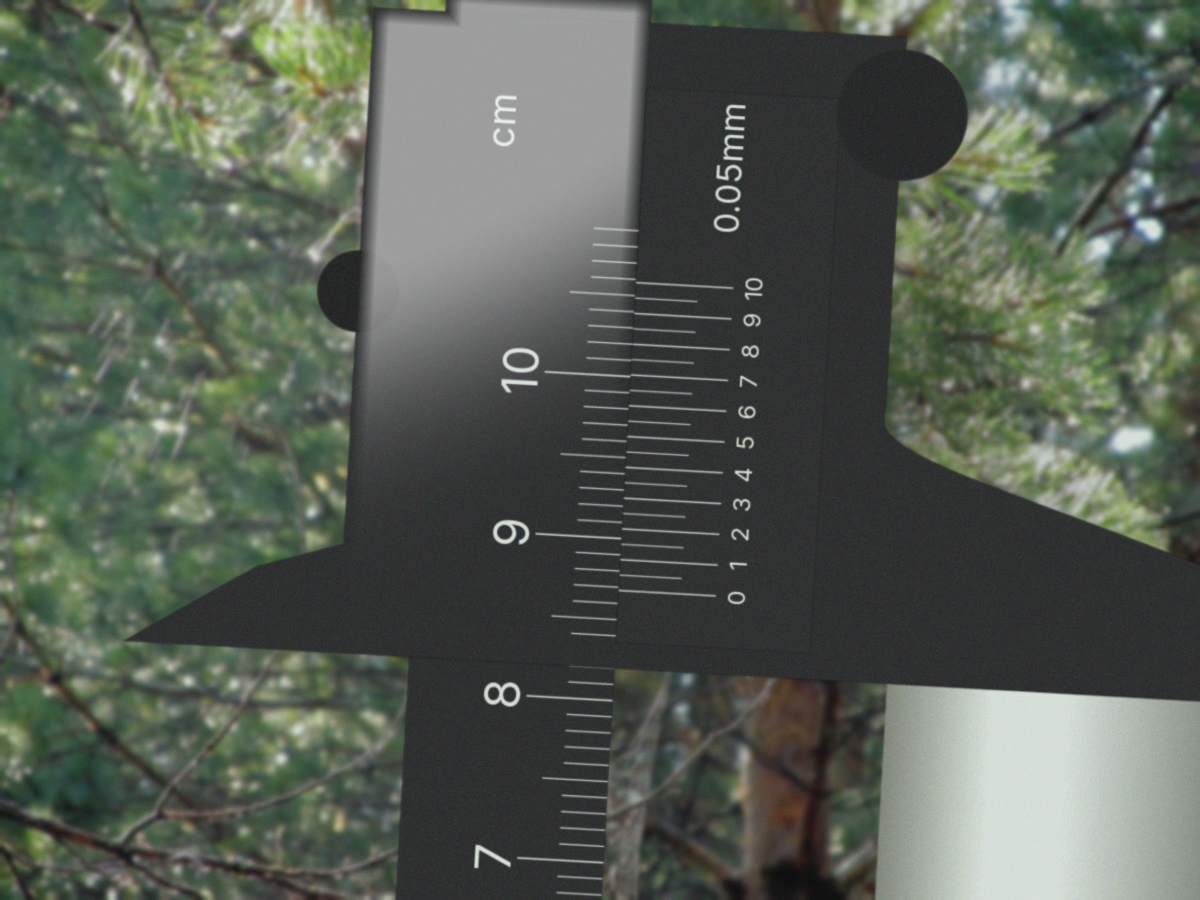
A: 86.8 (mm)
